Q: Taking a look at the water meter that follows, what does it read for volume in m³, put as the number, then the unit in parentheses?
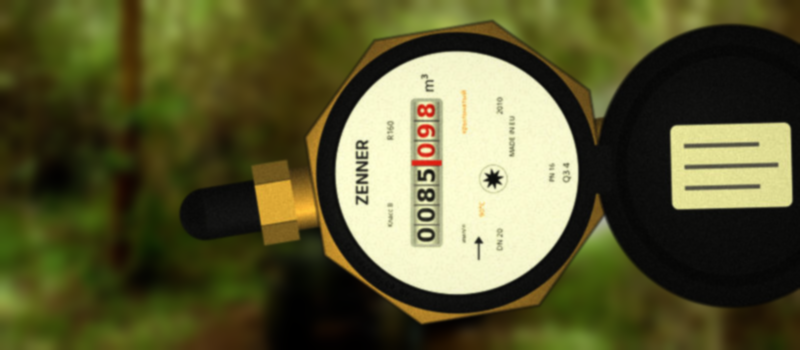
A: 85.098 (m³)
